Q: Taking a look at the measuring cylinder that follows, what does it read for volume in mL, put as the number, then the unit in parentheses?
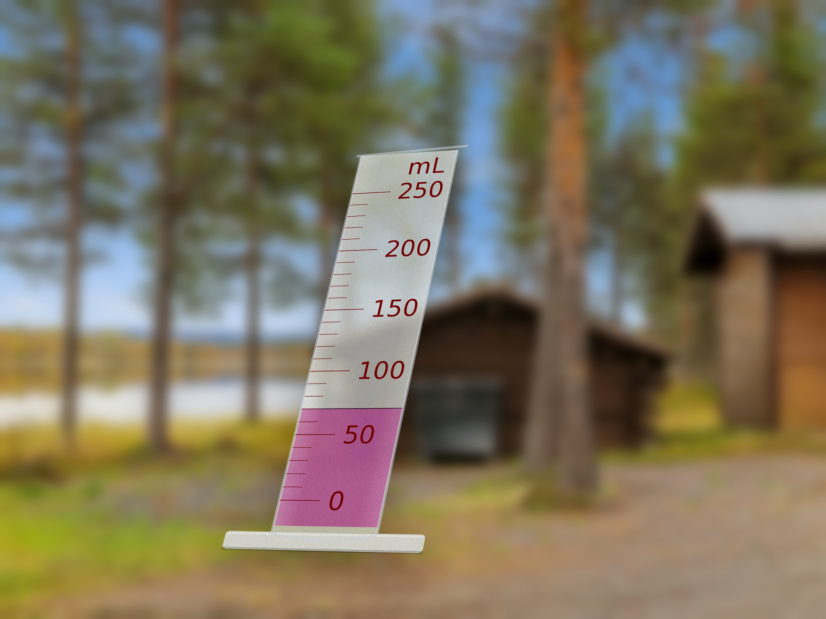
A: 70 (mL)
